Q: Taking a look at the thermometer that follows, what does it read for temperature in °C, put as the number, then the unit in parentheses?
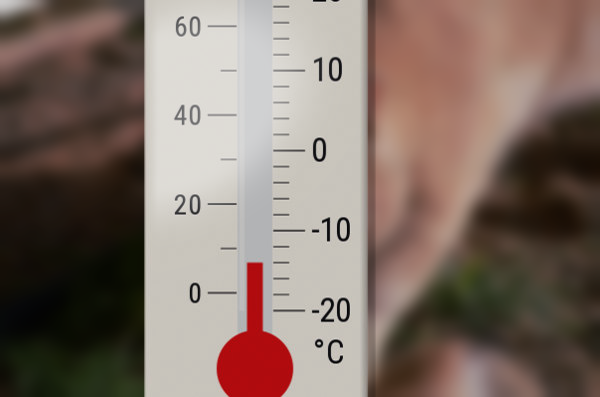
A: -14 (°C)
